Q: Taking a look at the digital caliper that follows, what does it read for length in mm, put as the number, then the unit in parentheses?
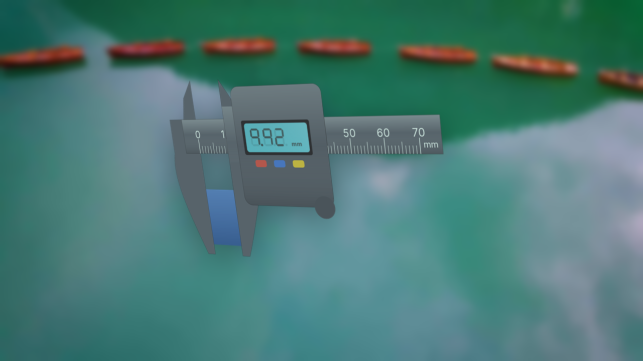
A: 9.92 (mm)
